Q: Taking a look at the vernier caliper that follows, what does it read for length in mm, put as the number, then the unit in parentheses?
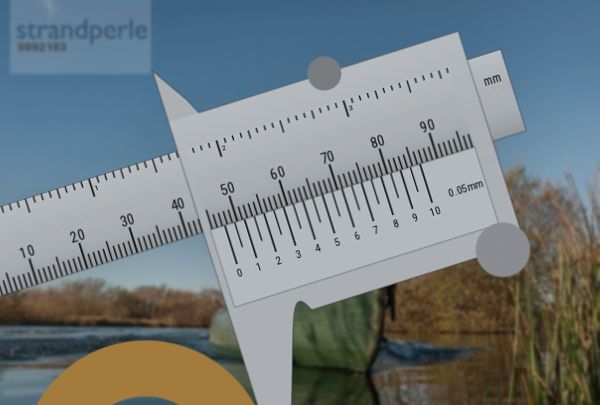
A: 47.5 (mm)
